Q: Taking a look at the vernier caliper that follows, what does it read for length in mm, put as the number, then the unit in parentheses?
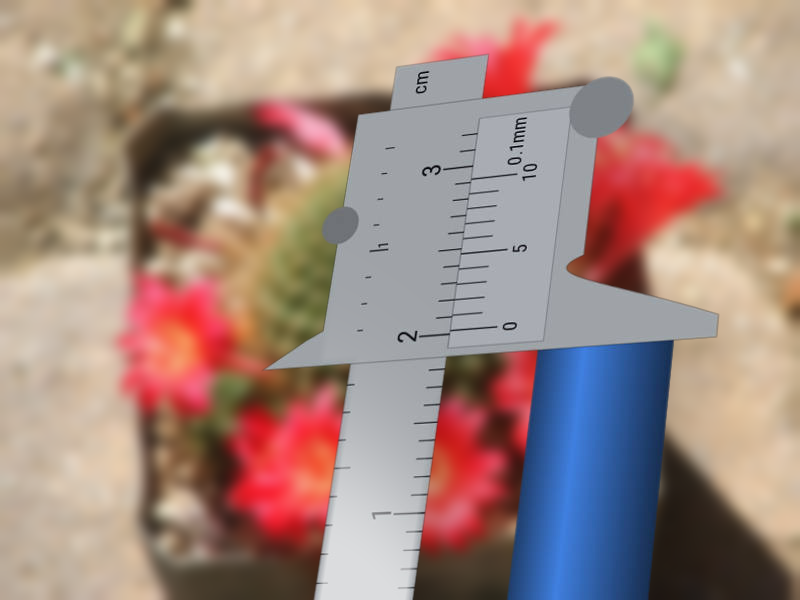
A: 20.2 (mm)
